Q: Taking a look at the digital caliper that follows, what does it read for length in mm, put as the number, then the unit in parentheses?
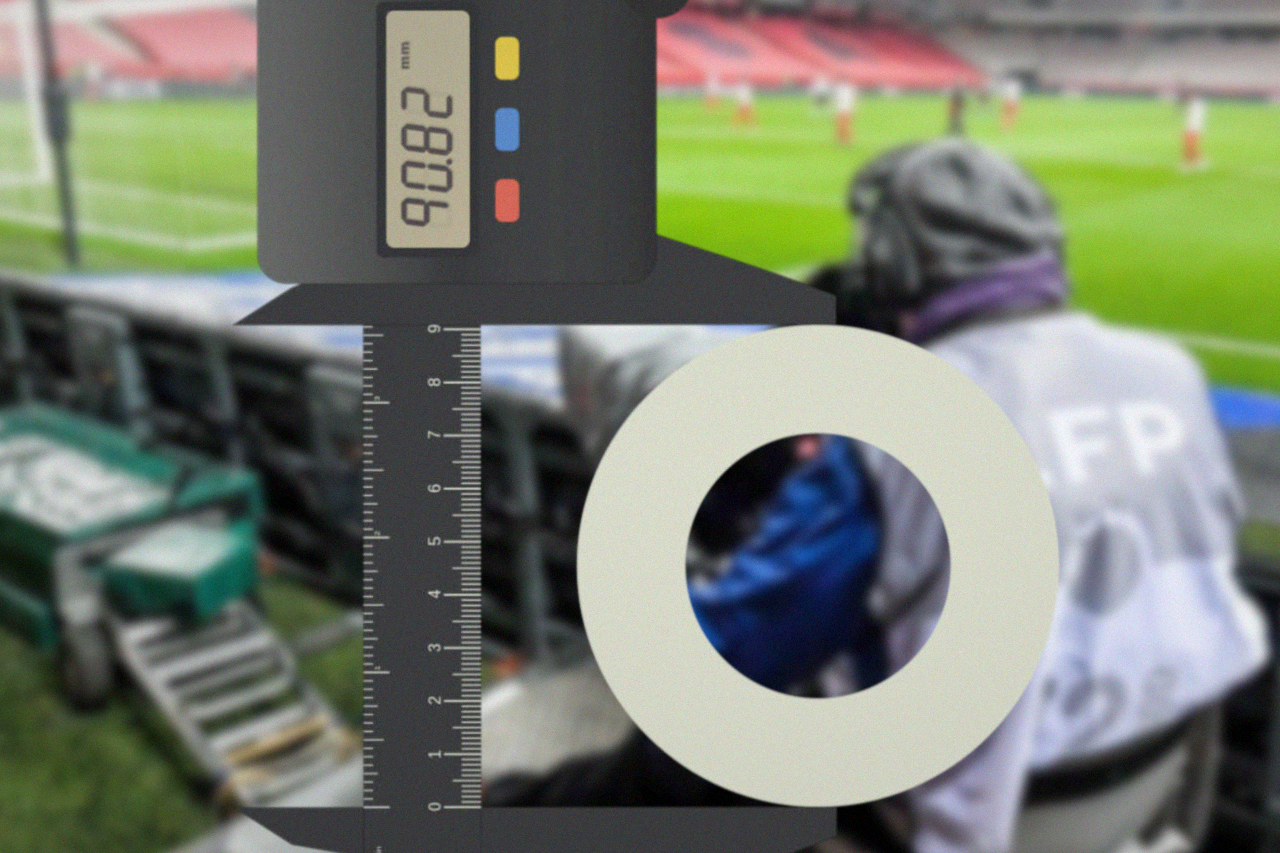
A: 90.82 (mm)
